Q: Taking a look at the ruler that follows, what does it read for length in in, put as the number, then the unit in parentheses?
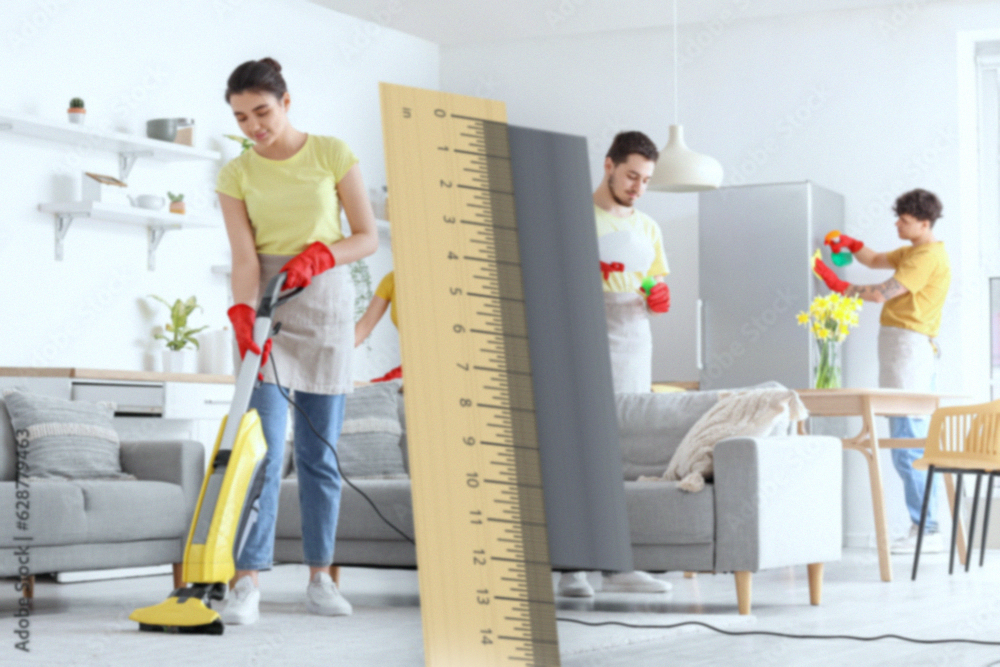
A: 12 (in)
